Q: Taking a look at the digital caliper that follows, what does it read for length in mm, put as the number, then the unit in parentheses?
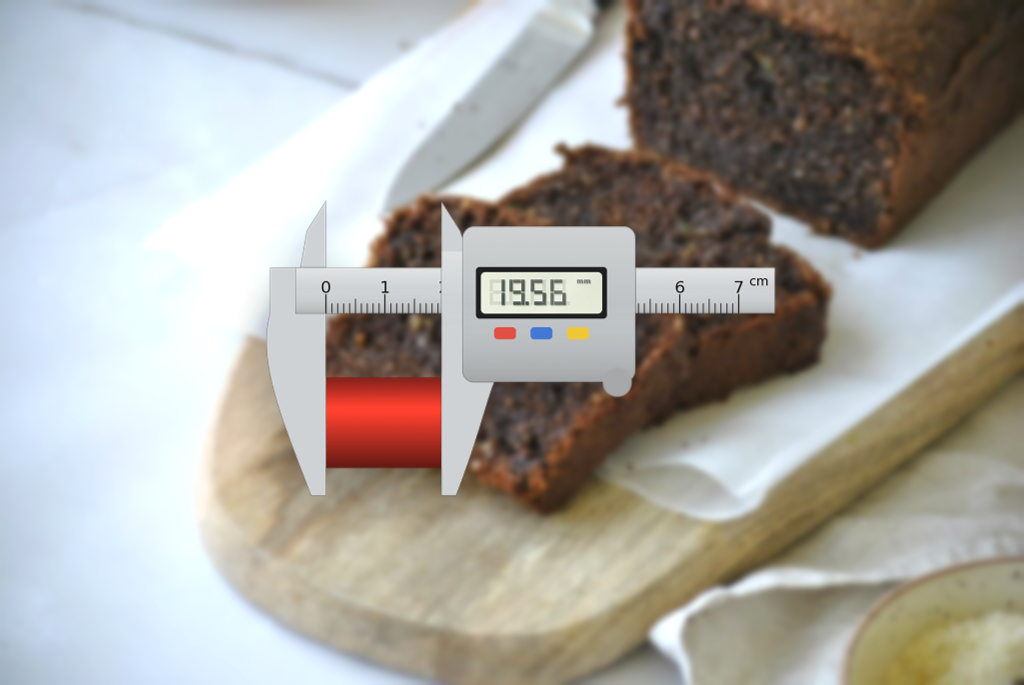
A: 19.56 (mm)
